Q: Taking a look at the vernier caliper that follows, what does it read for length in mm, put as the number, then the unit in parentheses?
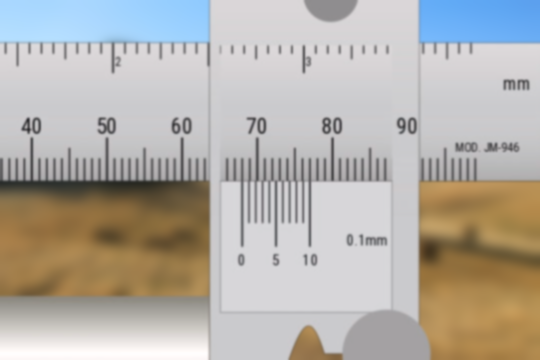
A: 68.0 (mm)
